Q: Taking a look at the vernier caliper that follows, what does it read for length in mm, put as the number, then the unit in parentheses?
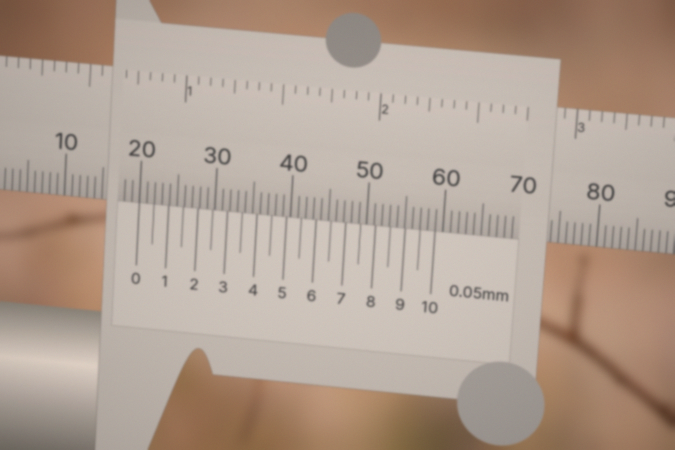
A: 20.0 (mm)
